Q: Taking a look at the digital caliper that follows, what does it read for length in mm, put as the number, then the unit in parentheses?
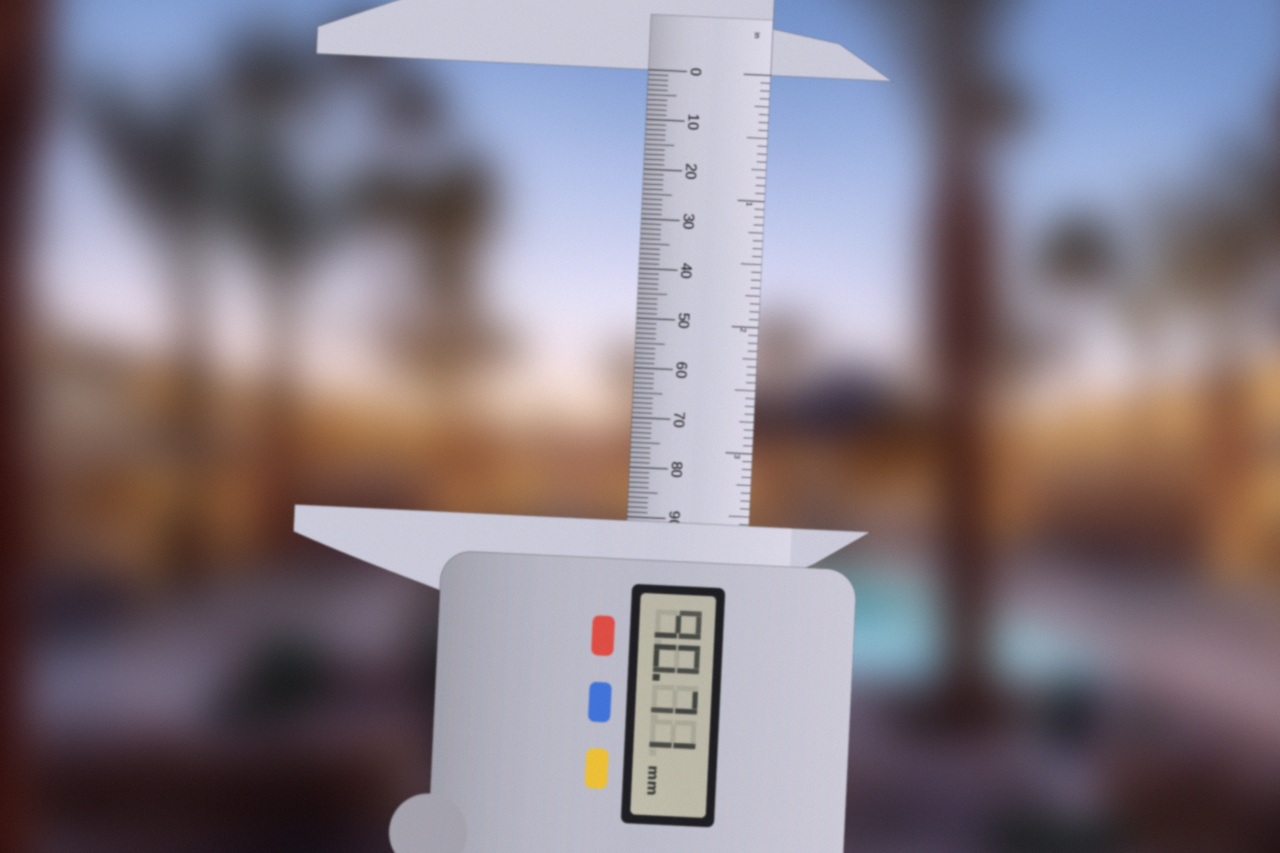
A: 90.71 (mm)
